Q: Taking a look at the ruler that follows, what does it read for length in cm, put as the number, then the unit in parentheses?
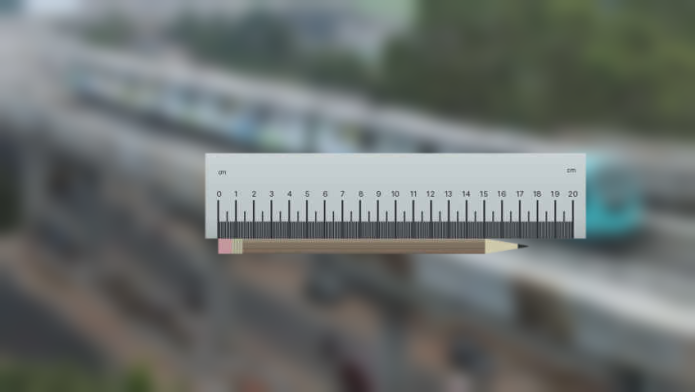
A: 17.5 (cm)
